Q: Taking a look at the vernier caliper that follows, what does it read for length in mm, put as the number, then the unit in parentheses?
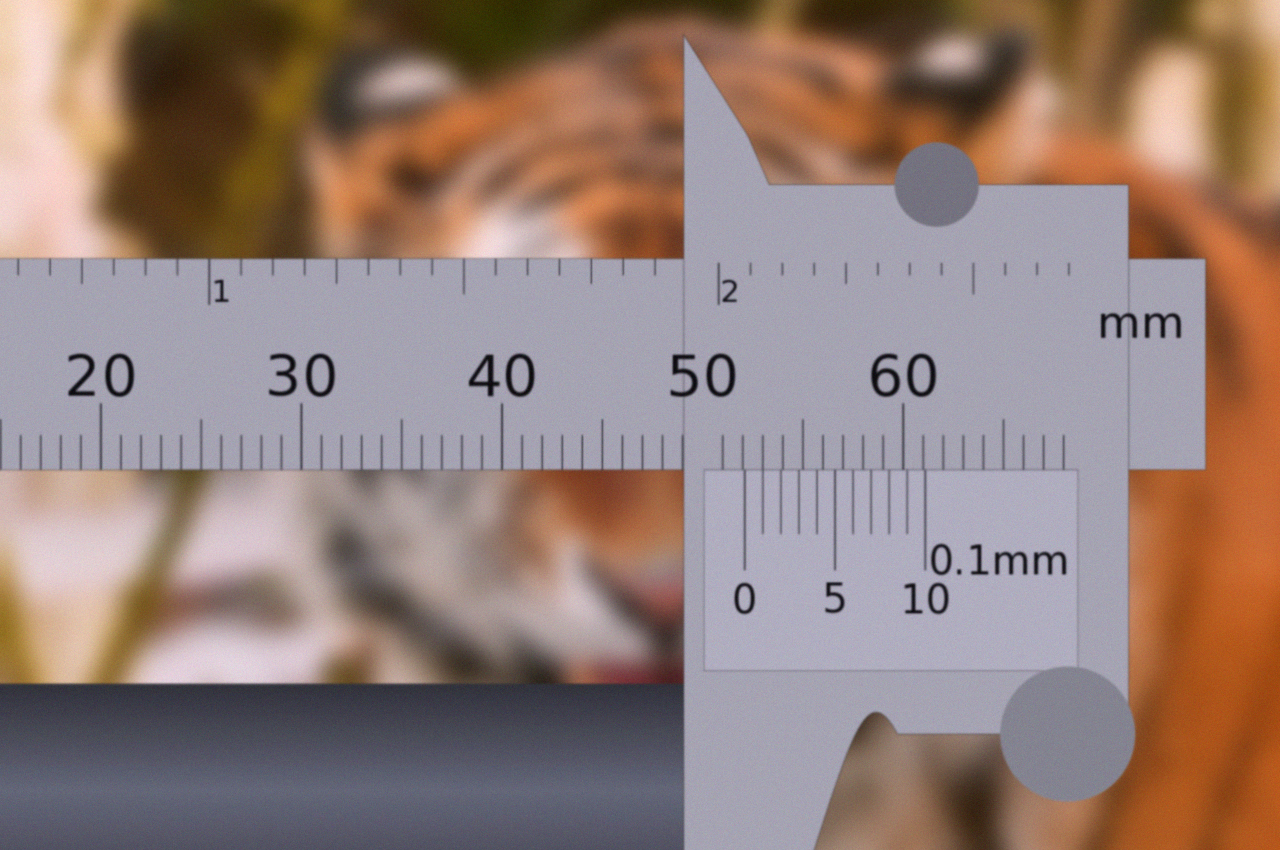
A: 52.1 (mm)
